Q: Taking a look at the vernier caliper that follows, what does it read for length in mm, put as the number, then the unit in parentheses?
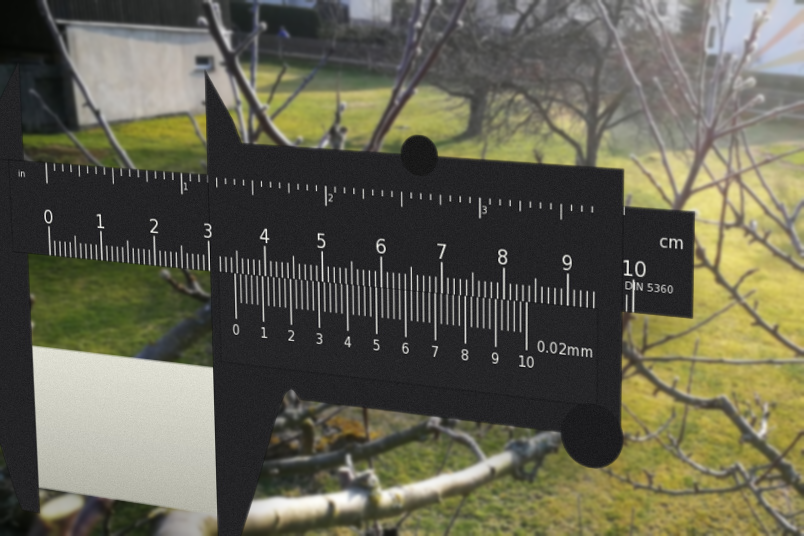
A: 34.6 (mm)
